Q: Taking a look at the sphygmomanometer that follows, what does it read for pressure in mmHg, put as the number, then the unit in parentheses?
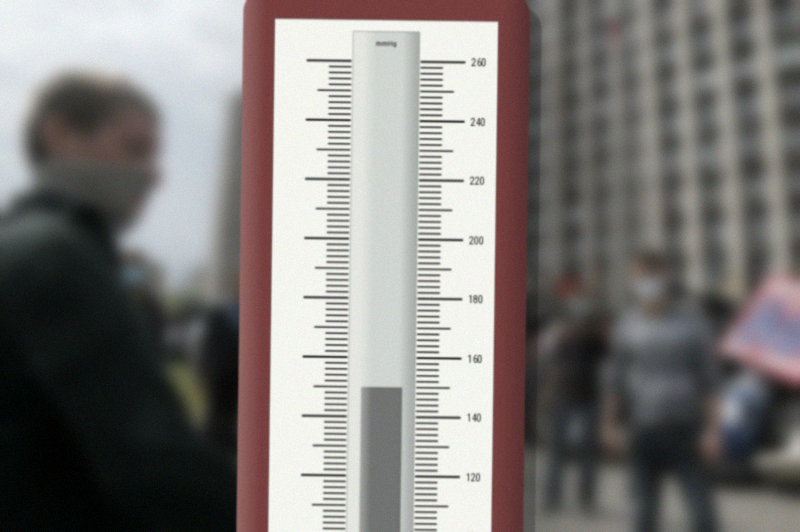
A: 150 (mmHg)
